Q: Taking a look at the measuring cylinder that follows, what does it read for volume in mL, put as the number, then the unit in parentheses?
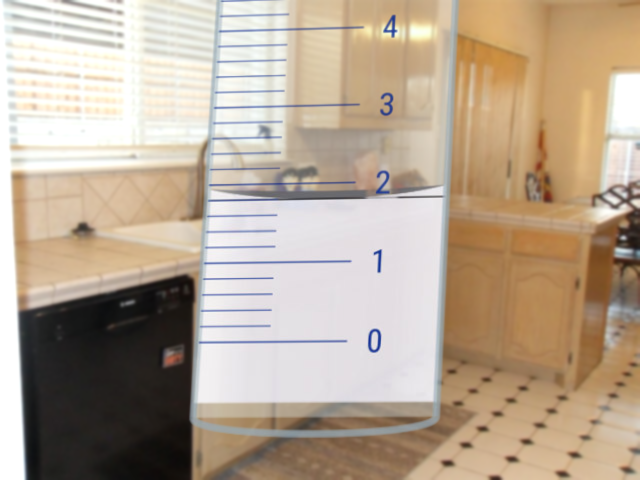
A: 1.8 (mL)
